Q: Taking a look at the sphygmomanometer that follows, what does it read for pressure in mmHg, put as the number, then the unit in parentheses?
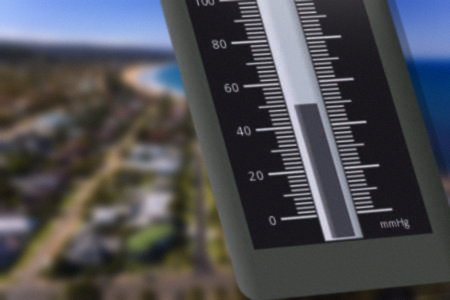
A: 50 (mmHg)
